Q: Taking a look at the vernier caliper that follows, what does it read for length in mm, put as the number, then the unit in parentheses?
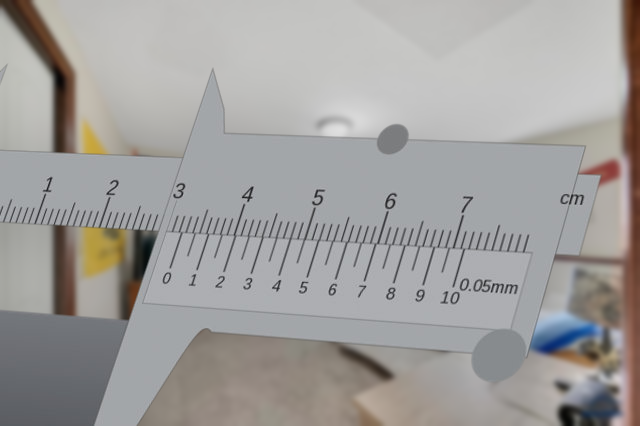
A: 32.4 (mm)
